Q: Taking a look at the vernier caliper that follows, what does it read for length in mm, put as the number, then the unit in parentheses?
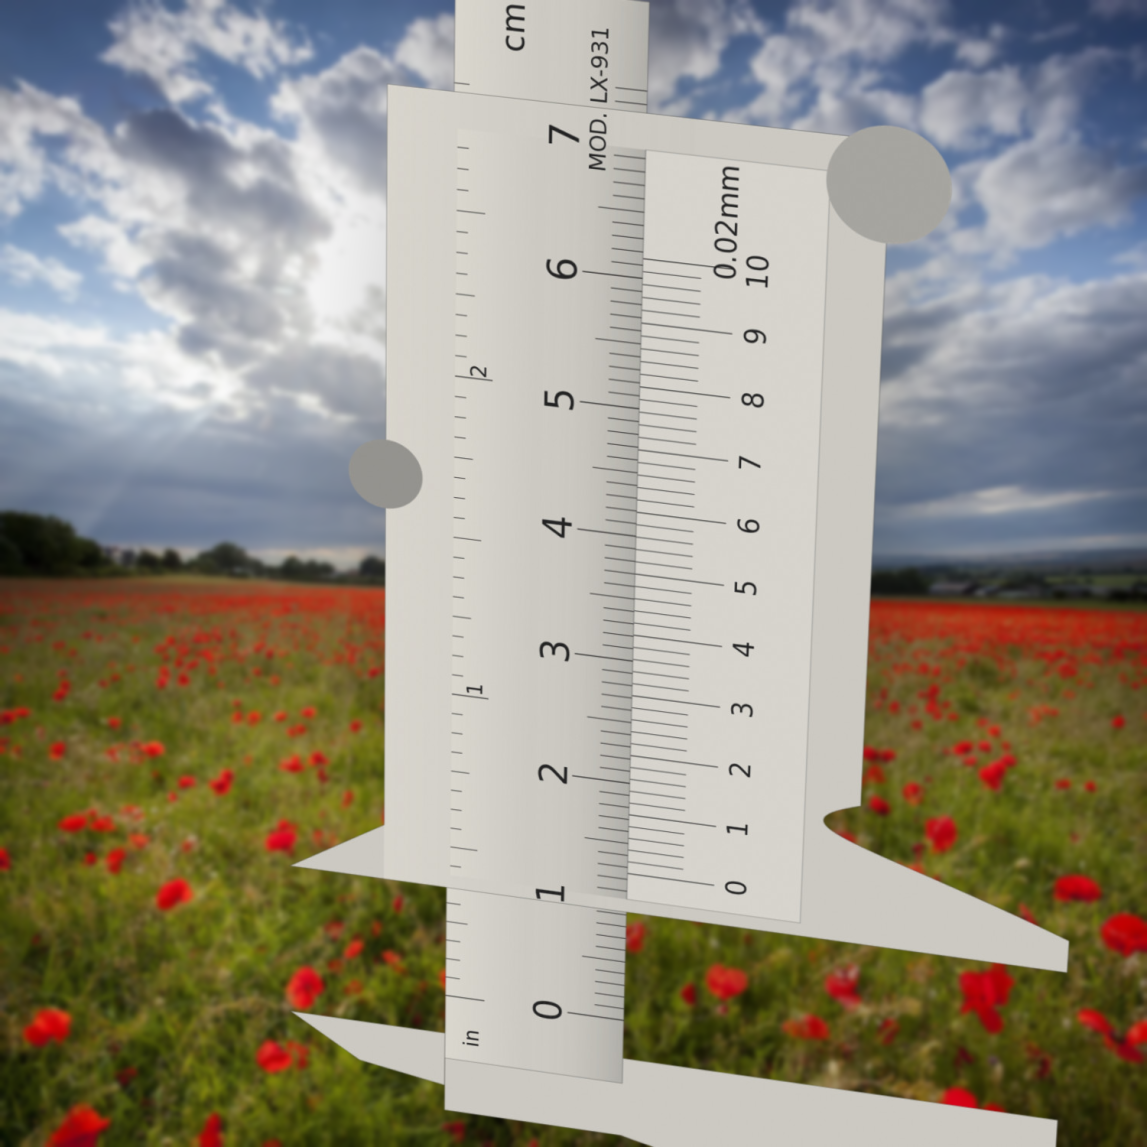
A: 12.5 (mm)
